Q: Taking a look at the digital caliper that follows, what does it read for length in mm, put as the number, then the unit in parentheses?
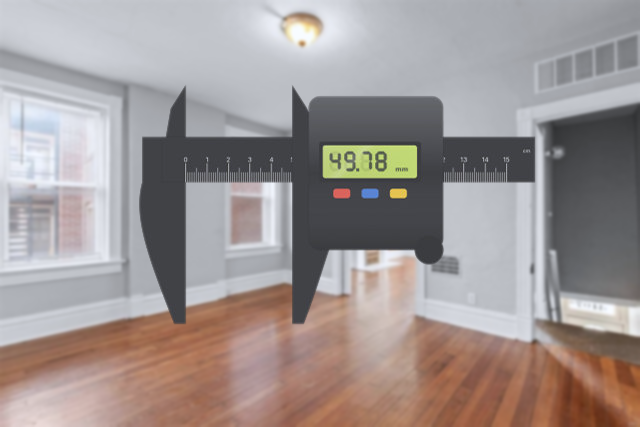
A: 49.78 (mm)
